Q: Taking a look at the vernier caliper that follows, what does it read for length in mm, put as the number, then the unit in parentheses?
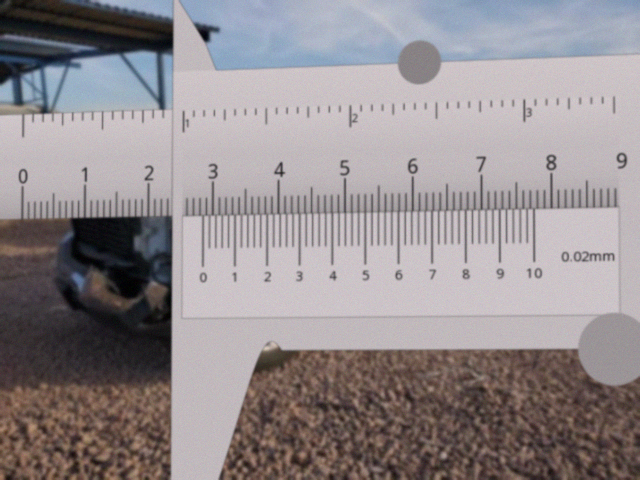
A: 28.5 (mm)
